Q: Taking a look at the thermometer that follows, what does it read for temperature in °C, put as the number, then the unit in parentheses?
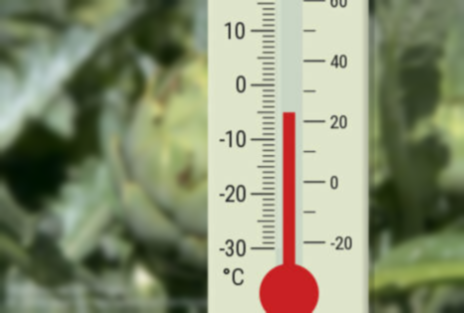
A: -5 (°C)
